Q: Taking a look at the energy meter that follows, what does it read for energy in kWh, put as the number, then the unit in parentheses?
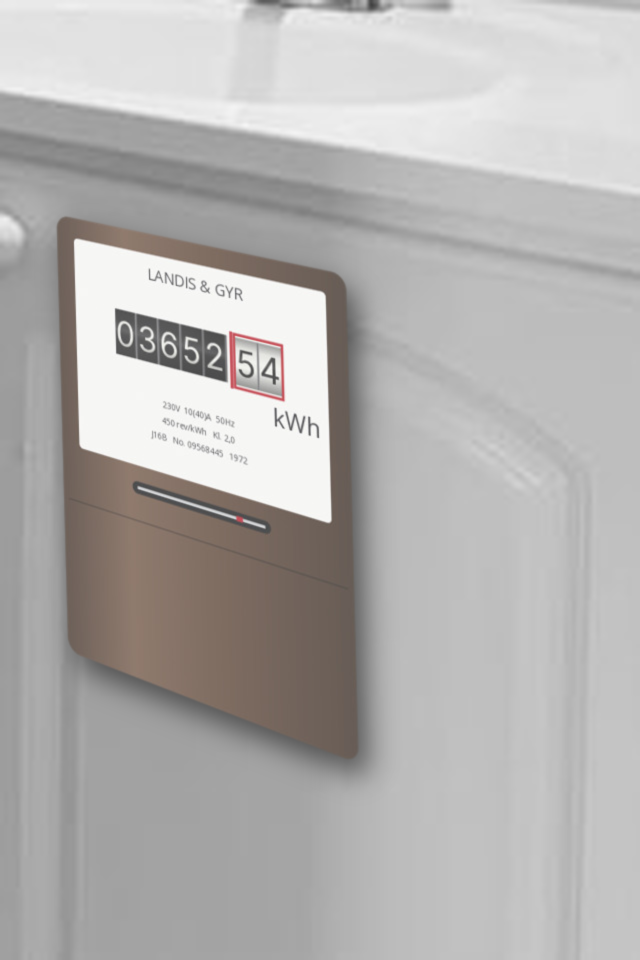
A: 3652.54 (kWh)
